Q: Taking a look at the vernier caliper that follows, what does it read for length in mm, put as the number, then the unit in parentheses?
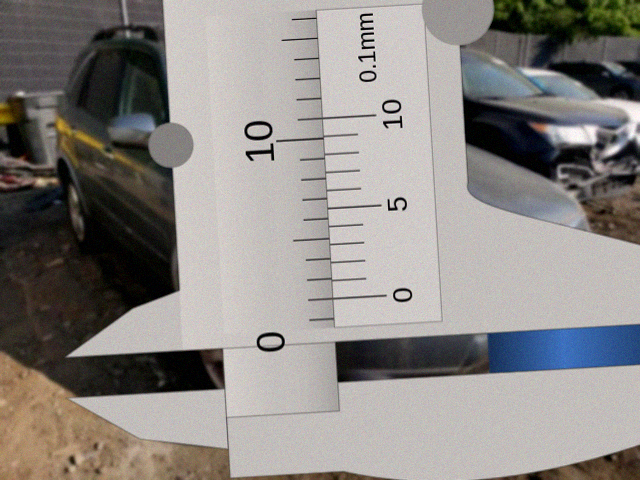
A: 2.0 (mm)
